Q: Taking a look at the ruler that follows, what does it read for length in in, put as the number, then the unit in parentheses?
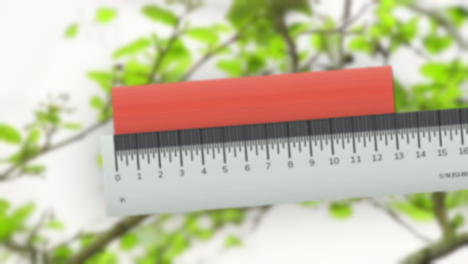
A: 13 (in)
